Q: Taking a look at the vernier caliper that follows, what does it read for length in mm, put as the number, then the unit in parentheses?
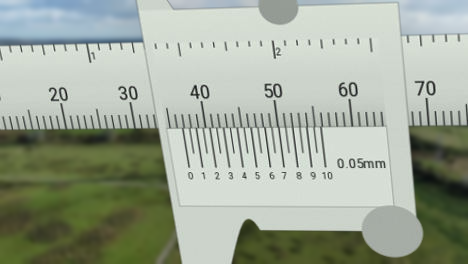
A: 36.8 (mm)
